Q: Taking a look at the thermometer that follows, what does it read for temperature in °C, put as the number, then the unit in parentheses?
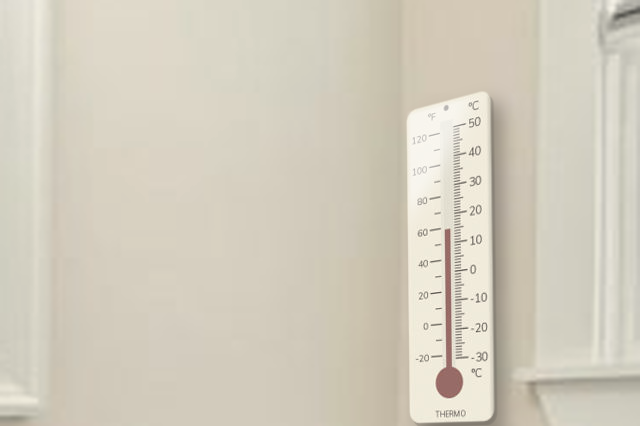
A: 15 (°C)
